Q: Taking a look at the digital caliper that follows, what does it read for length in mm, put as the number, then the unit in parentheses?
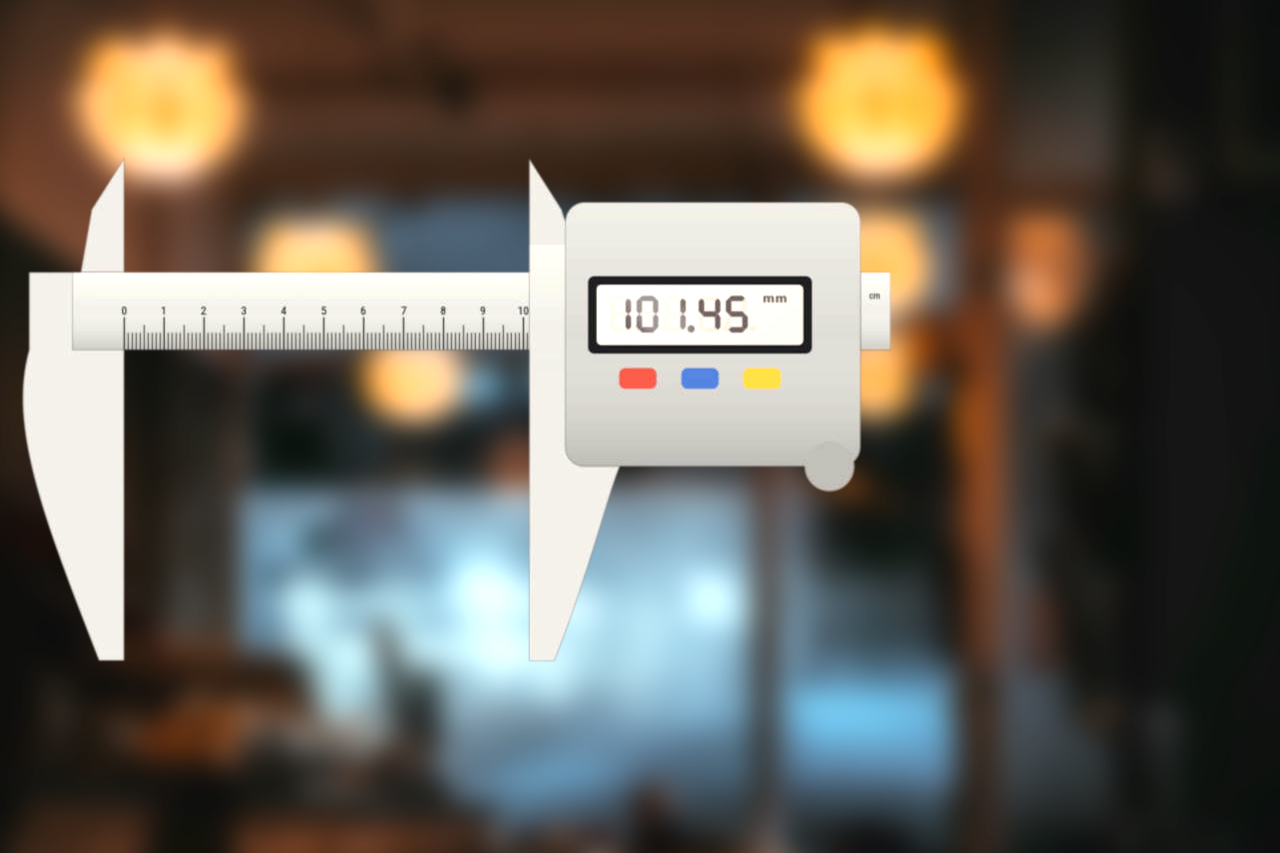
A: 101.45 (mm)
